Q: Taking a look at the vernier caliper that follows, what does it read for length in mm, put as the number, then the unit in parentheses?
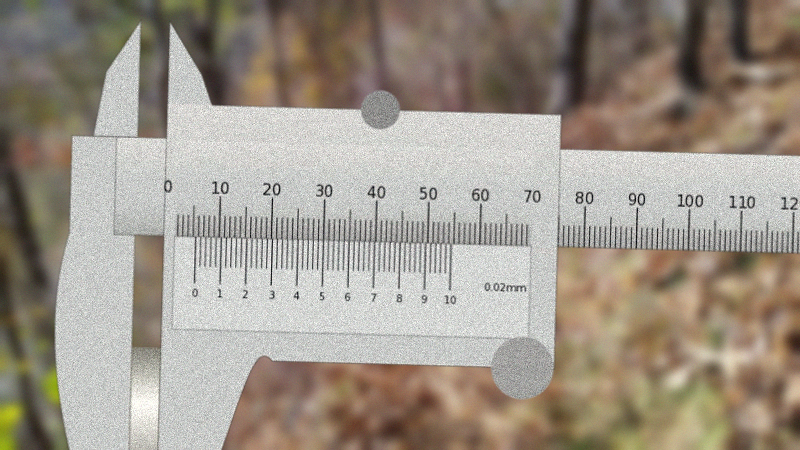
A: 5.5 (mm)
